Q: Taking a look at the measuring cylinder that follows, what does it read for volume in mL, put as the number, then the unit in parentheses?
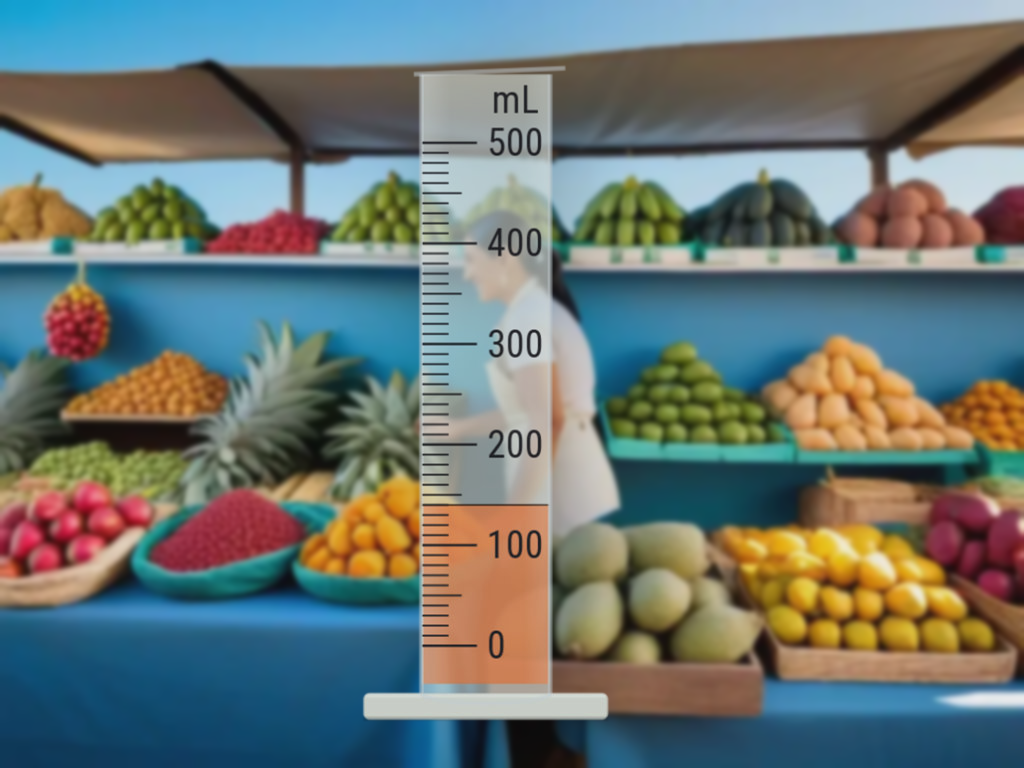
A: 140 (mL)
